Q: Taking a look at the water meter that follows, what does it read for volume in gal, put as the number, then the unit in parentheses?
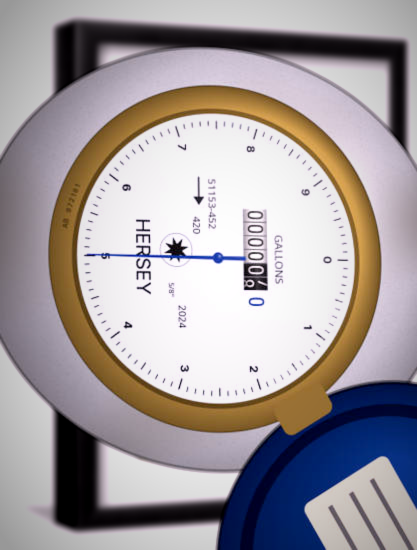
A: 75.0 (gal)
